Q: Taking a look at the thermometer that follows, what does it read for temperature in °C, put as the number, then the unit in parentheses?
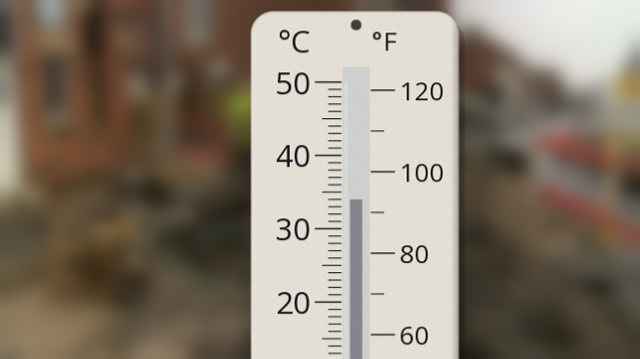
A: 34 (°C)
